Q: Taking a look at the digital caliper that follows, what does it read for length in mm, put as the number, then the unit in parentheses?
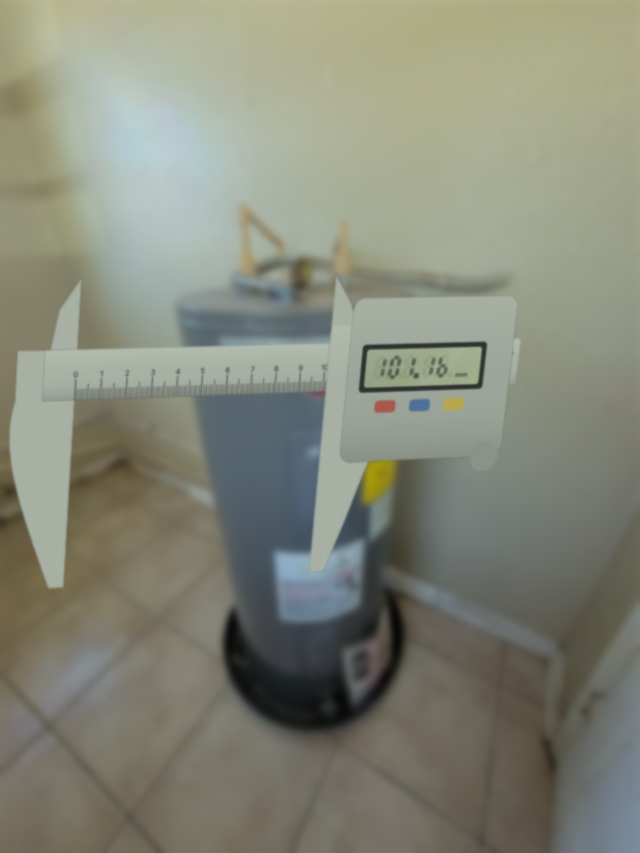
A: 101.16 (mm)
